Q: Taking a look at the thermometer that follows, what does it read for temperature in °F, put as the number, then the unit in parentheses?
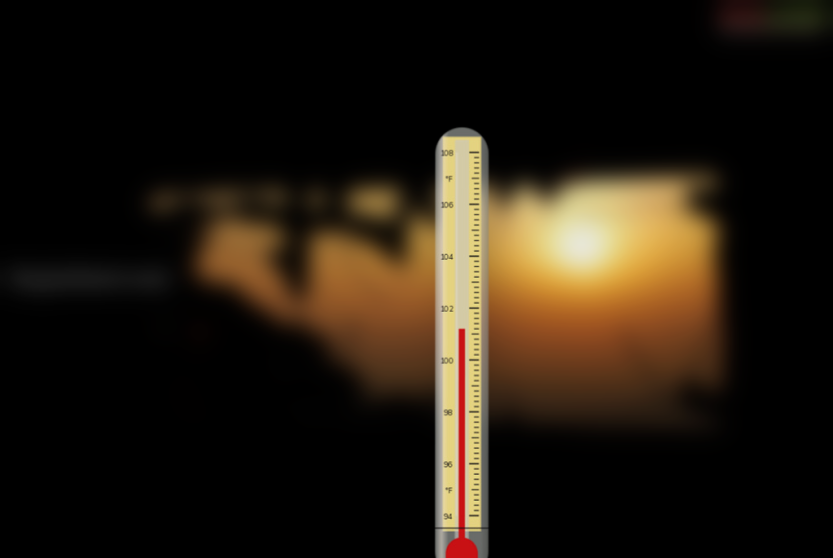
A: 101.2 (°F)
